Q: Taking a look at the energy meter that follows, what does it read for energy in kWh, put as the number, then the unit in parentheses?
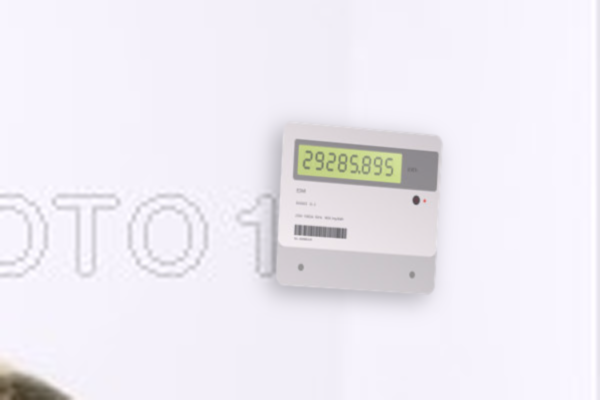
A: 29285.895 (kWh)
